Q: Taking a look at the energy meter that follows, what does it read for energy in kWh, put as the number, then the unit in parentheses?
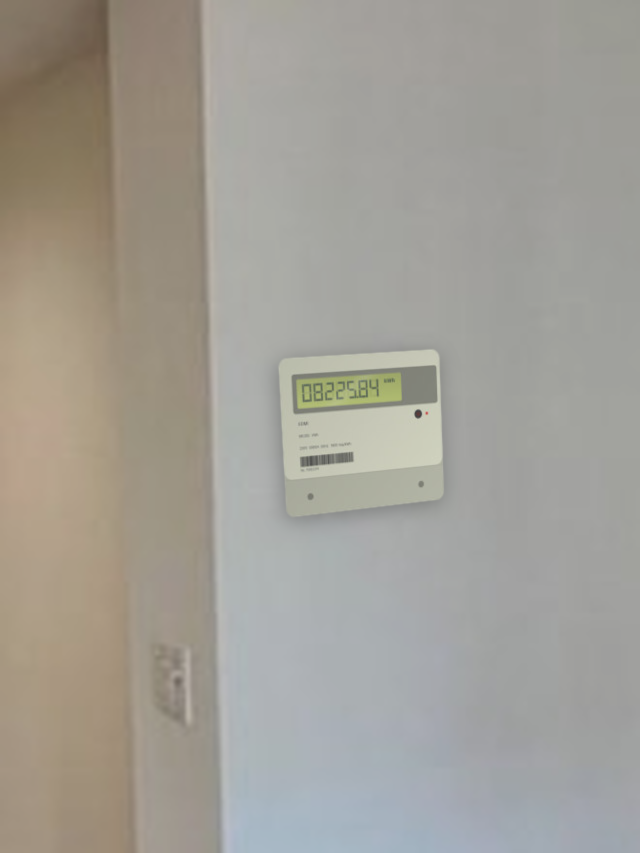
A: 8225.84 (kWh)
